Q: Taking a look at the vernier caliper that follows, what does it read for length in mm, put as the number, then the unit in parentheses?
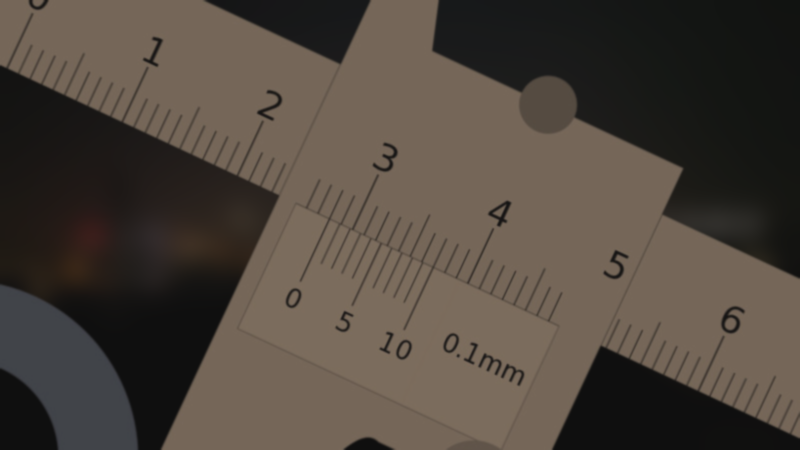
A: 28.0 (mm)
